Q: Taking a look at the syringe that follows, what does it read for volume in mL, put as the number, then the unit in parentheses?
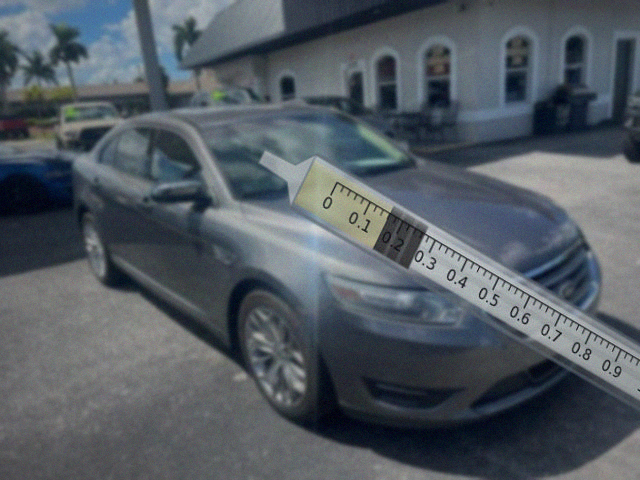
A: 0.16 (mL)
